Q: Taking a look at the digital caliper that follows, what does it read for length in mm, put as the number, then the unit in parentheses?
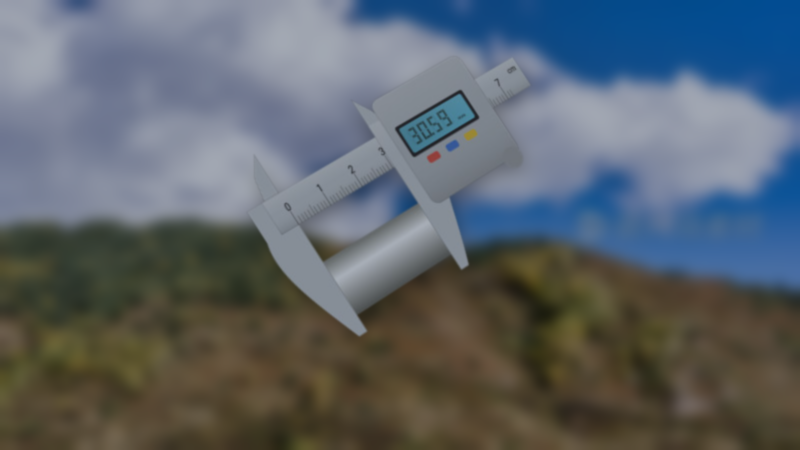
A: 30.59 (mm)
